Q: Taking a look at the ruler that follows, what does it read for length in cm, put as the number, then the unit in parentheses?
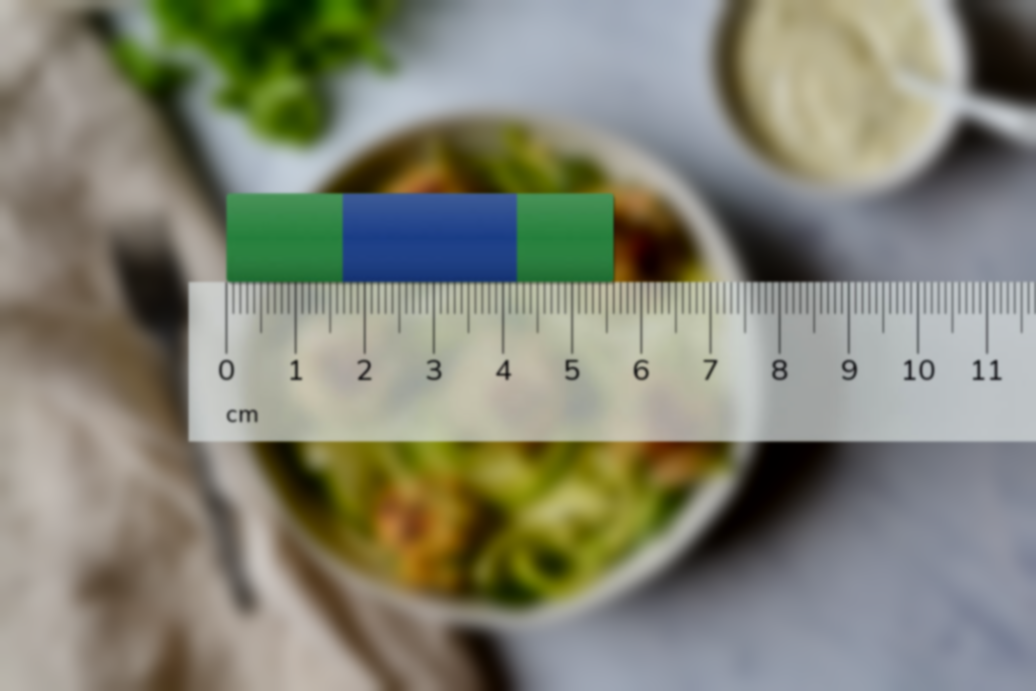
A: 5.6 (cm)
